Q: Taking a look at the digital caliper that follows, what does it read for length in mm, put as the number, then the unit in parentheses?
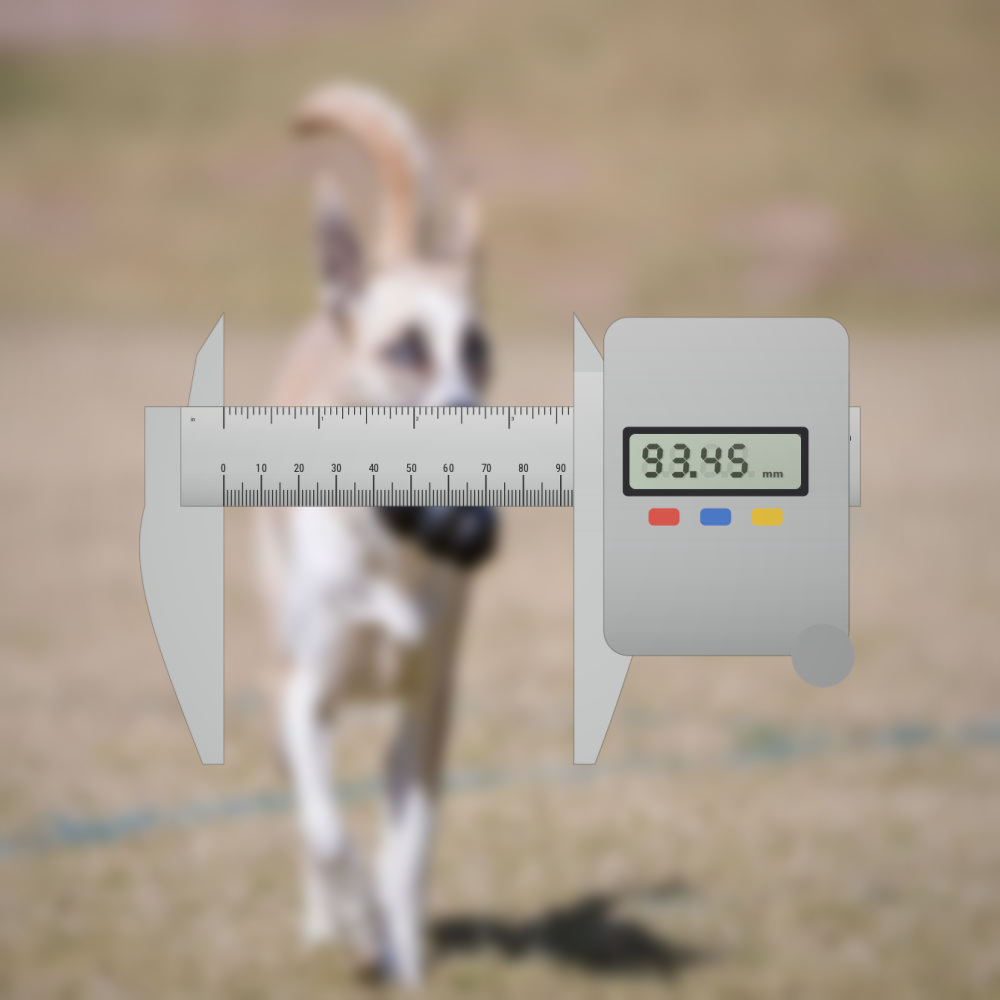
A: 93.45 (mm)
